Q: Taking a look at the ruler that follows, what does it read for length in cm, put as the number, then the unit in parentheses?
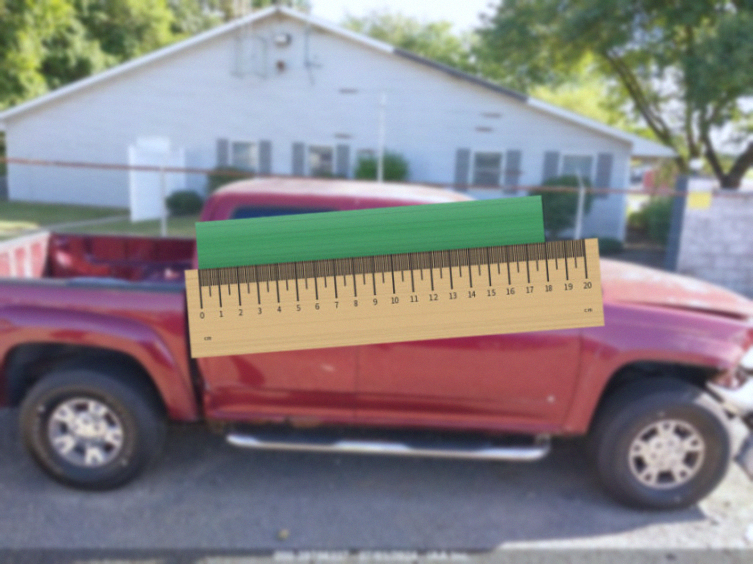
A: 18 (cm)
